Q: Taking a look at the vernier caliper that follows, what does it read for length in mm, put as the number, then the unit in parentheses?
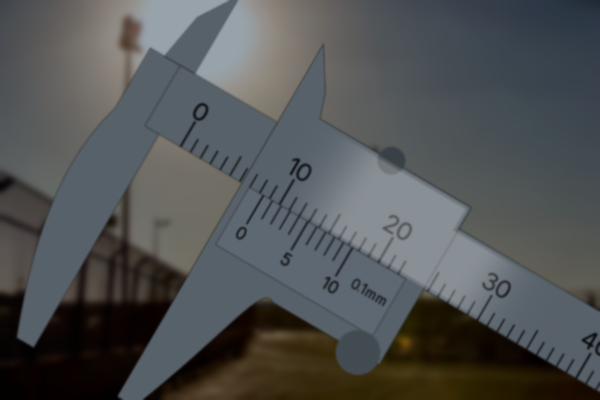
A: 8.4 (mm)
